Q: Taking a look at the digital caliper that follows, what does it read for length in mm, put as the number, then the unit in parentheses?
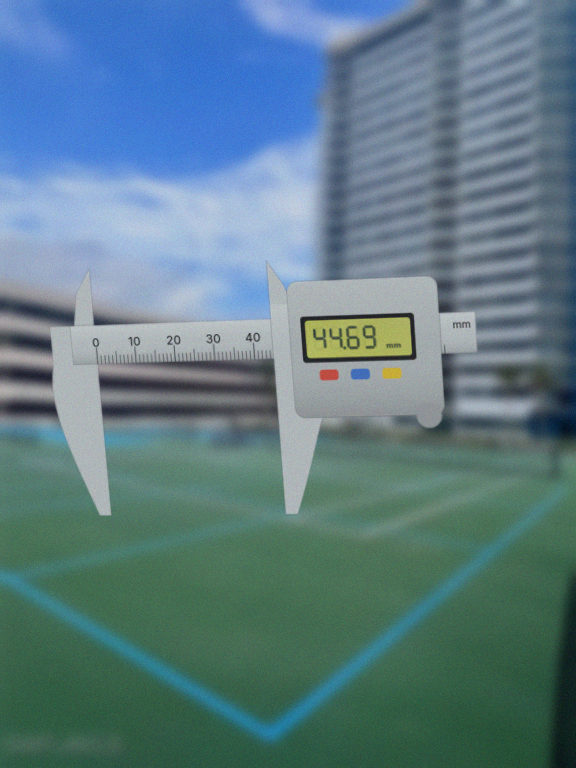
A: 44.69 (mm)
